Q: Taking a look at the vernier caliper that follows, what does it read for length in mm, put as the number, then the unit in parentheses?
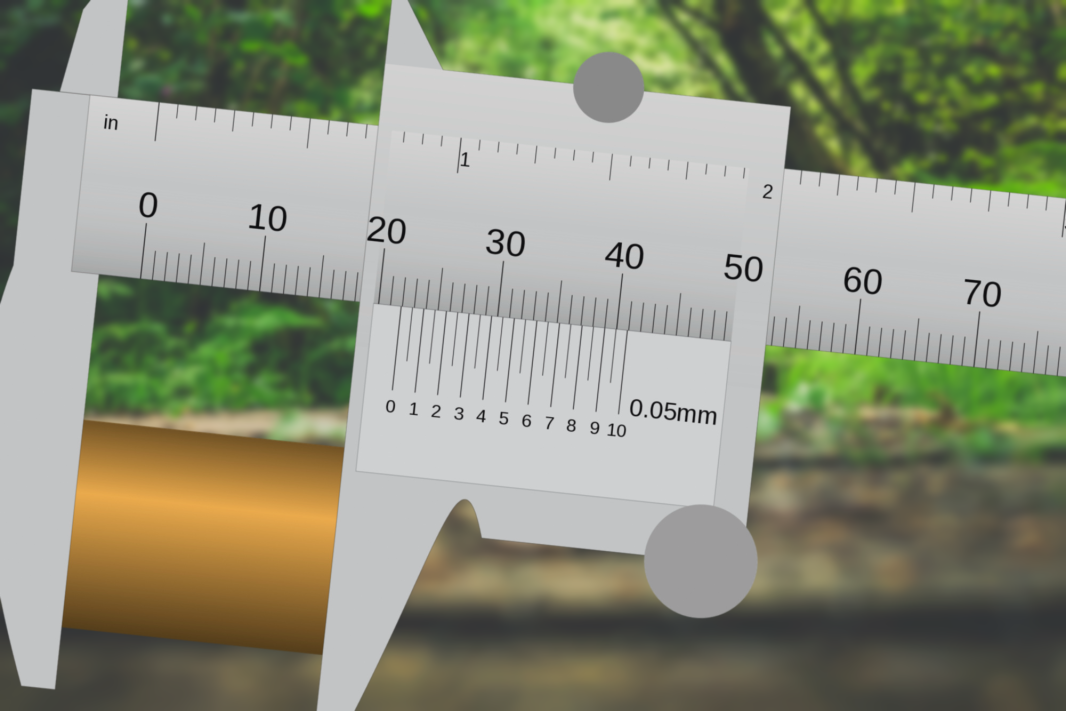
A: 21.9 (mm)
